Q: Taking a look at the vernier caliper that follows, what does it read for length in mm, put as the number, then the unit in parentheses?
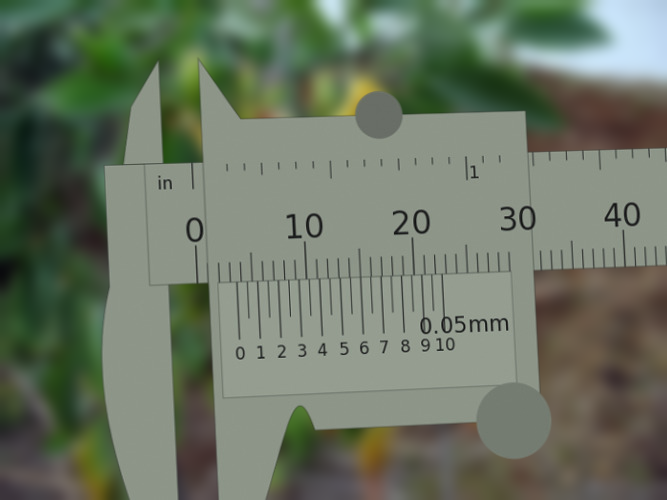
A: 3.6 (mm)
